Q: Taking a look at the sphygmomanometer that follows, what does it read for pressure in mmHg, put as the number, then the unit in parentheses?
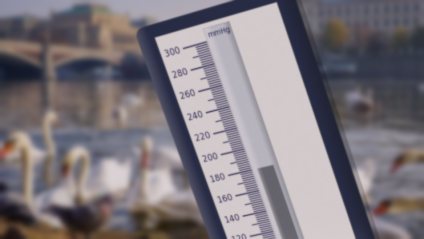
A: 180 (mmHg)
